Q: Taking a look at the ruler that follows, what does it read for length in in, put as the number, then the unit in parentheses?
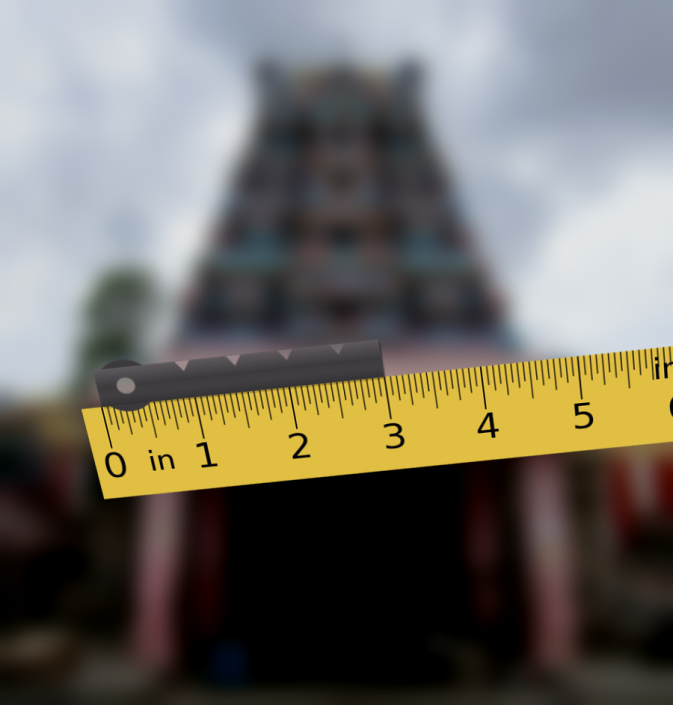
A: 3 (in)
